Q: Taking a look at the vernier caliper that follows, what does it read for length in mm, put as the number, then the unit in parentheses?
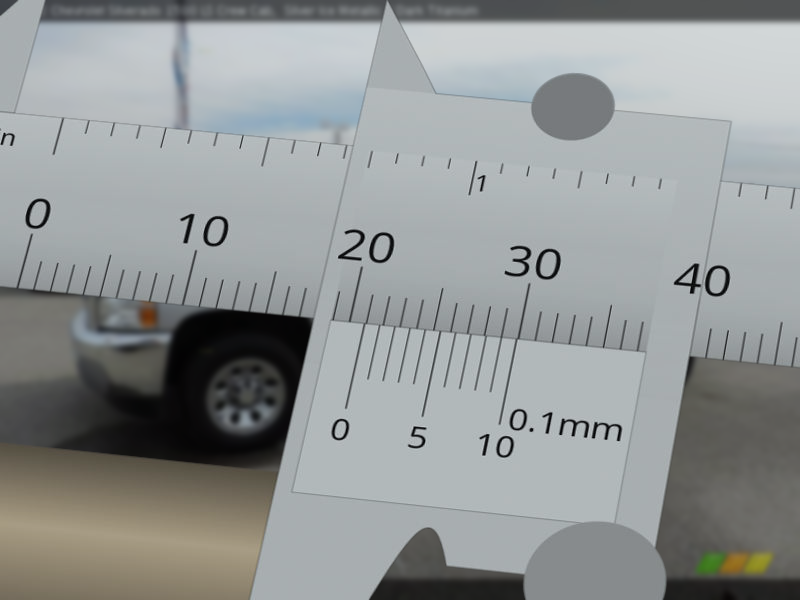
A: 20.9 (mm)
